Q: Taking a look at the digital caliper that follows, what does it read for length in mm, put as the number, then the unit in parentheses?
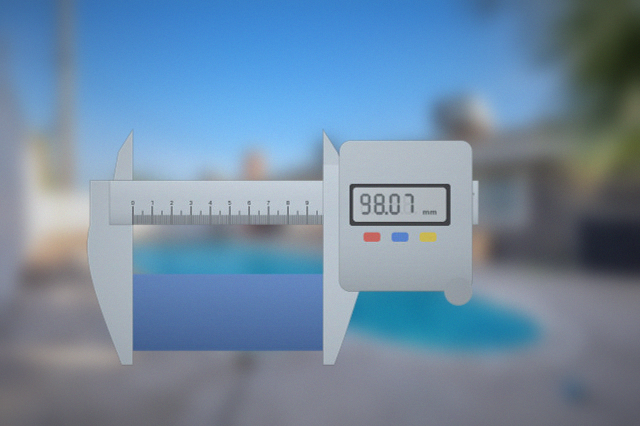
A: 98.07 (mm)
